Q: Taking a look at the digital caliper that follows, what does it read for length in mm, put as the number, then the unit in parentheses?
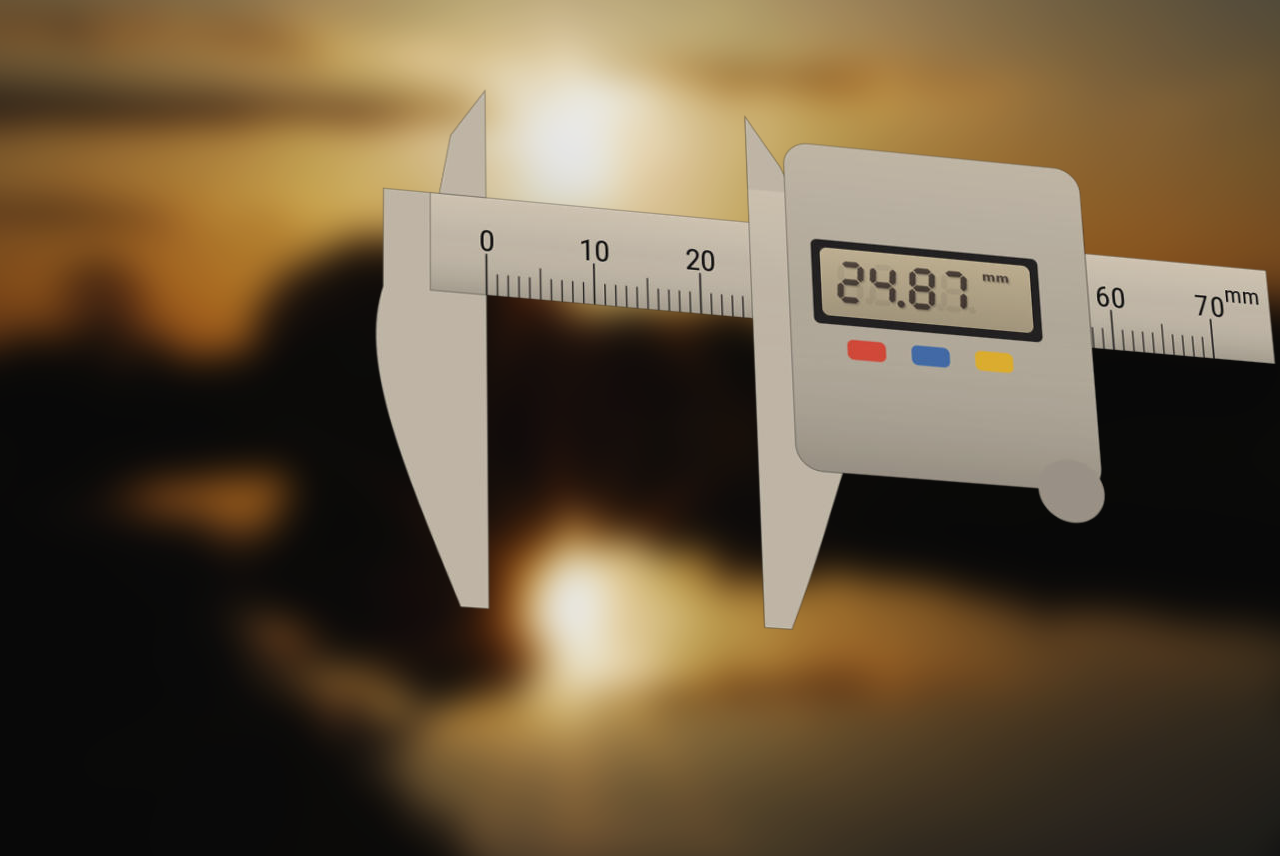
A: 24.87 (mm)
